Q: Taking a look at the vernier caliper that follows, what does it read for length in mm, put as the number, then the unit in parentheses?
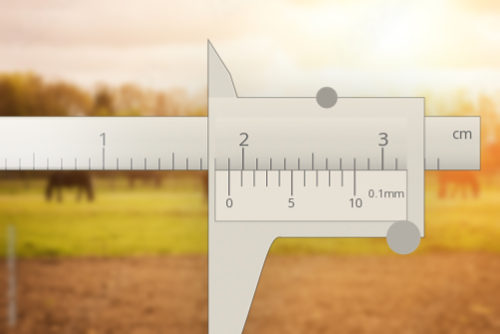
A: 19.0 (mm)
